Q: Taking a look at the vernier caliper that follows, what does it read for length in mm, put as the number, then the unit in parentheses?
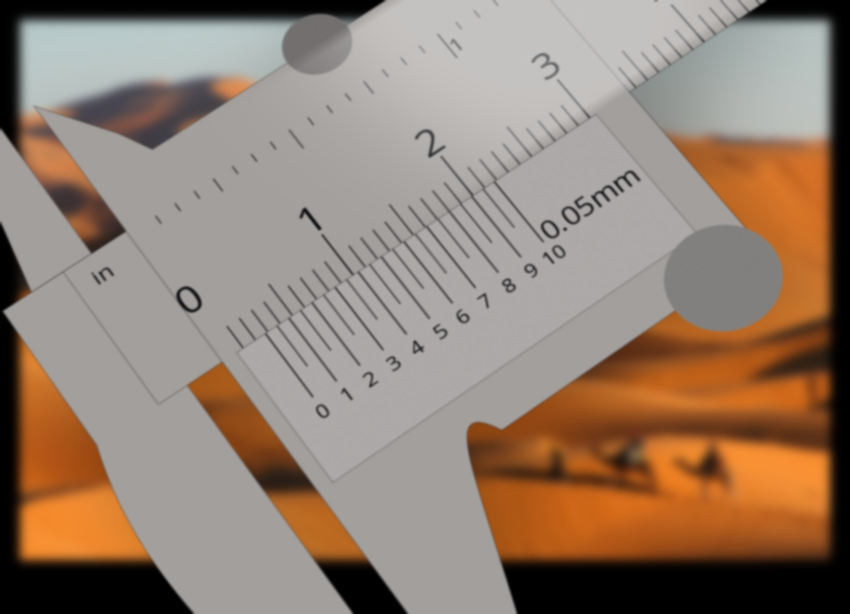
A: 2.8 (mm)
